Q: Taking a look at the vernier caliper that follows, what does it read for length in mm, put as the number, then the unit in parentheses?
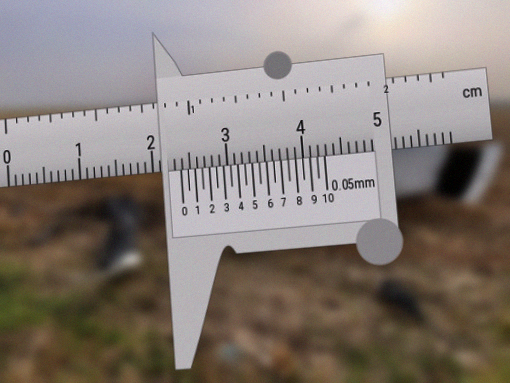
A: 23.8 (mm)
